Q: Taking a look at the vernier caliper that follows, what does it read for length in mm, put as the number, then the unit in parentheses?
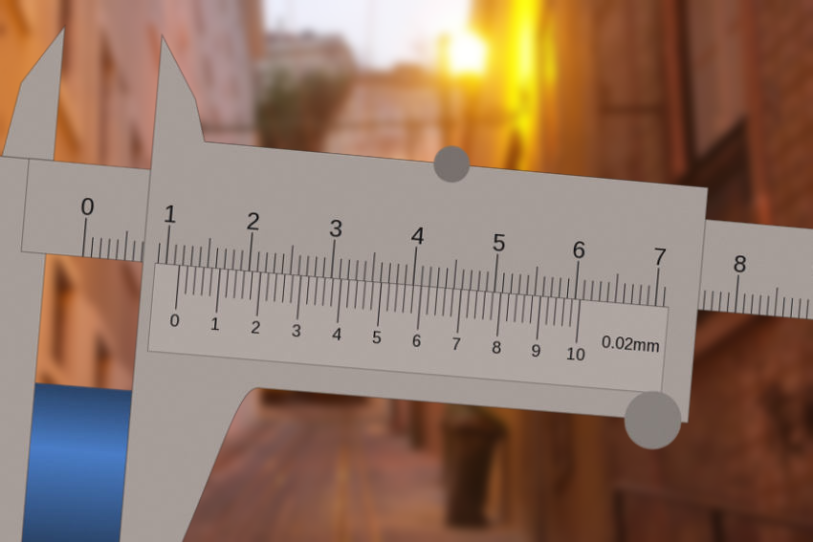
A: 11.6 (mm)
